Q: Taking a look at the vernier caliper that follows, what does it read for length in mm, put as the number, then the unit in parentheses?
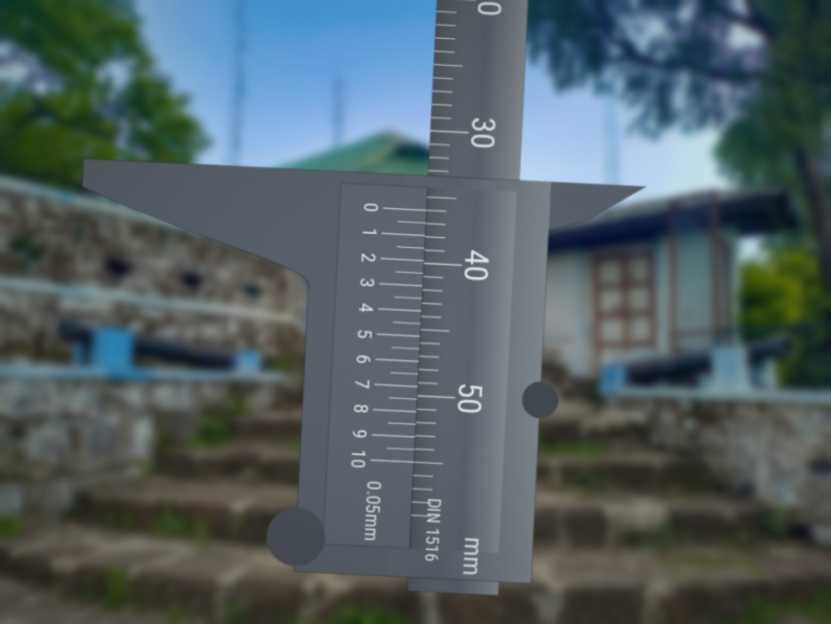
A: 36.0 (mm)
